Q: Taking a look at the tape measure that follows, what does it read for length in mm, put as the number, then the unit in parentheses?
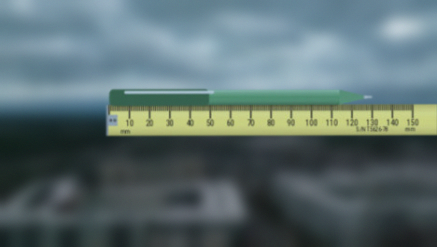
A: 130 (mm)
